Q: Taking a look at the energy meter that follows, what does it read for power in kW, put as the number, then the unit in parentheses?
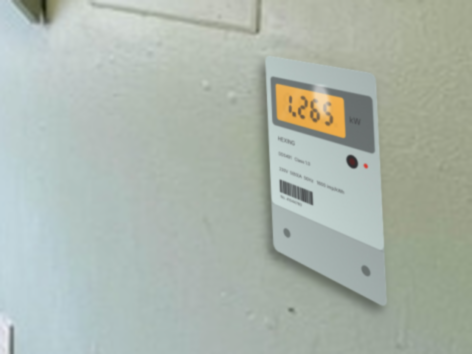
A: 1.265 (kW)
